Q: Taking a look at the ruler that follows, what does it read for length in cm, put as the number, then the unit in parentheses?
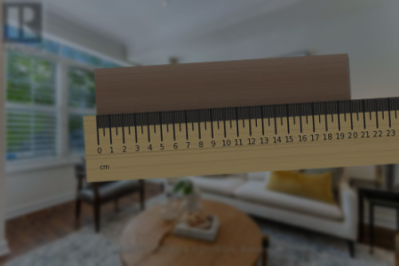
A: 20 (cm)
